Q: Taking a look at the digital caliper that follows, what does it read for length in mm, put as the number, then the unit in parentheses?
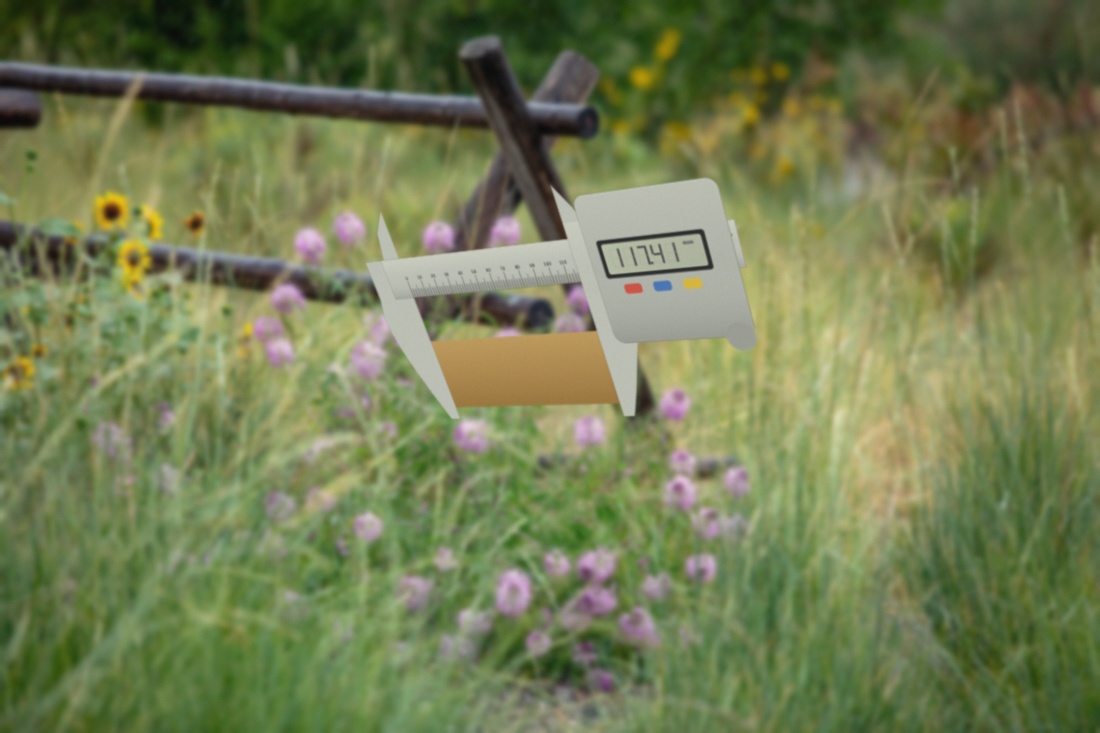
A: 117.41 (mm)
